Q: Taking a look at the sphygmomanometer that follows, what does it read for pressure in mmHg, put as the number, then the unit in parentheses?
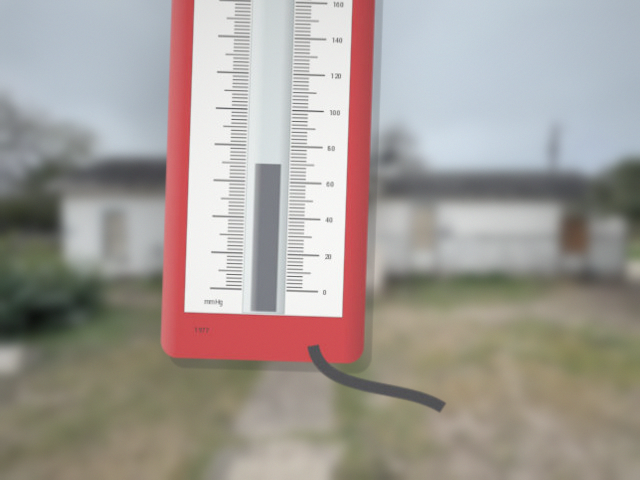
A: 70 (mmHg)
